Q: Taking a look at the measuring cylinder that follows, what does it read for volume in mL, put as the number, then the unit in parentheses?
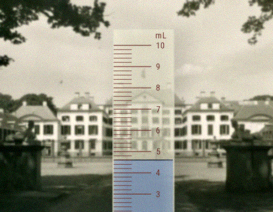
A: 4.6 (mL)
